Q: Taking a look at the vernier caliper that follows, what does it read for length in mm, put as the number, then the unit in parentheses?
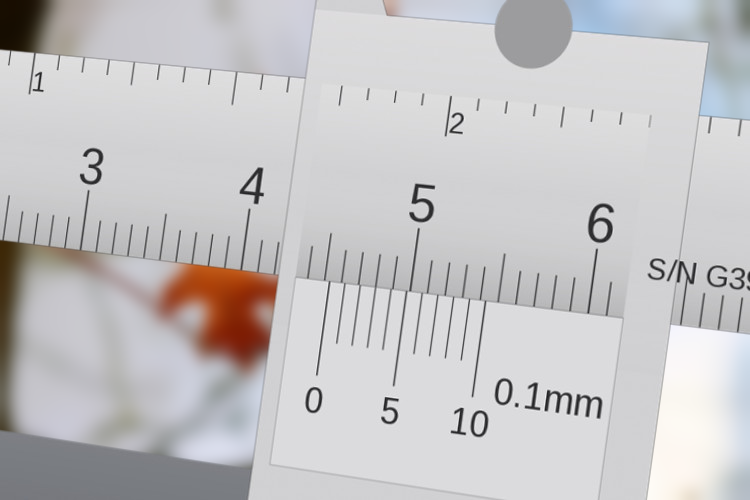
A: 45.3 (mm)
